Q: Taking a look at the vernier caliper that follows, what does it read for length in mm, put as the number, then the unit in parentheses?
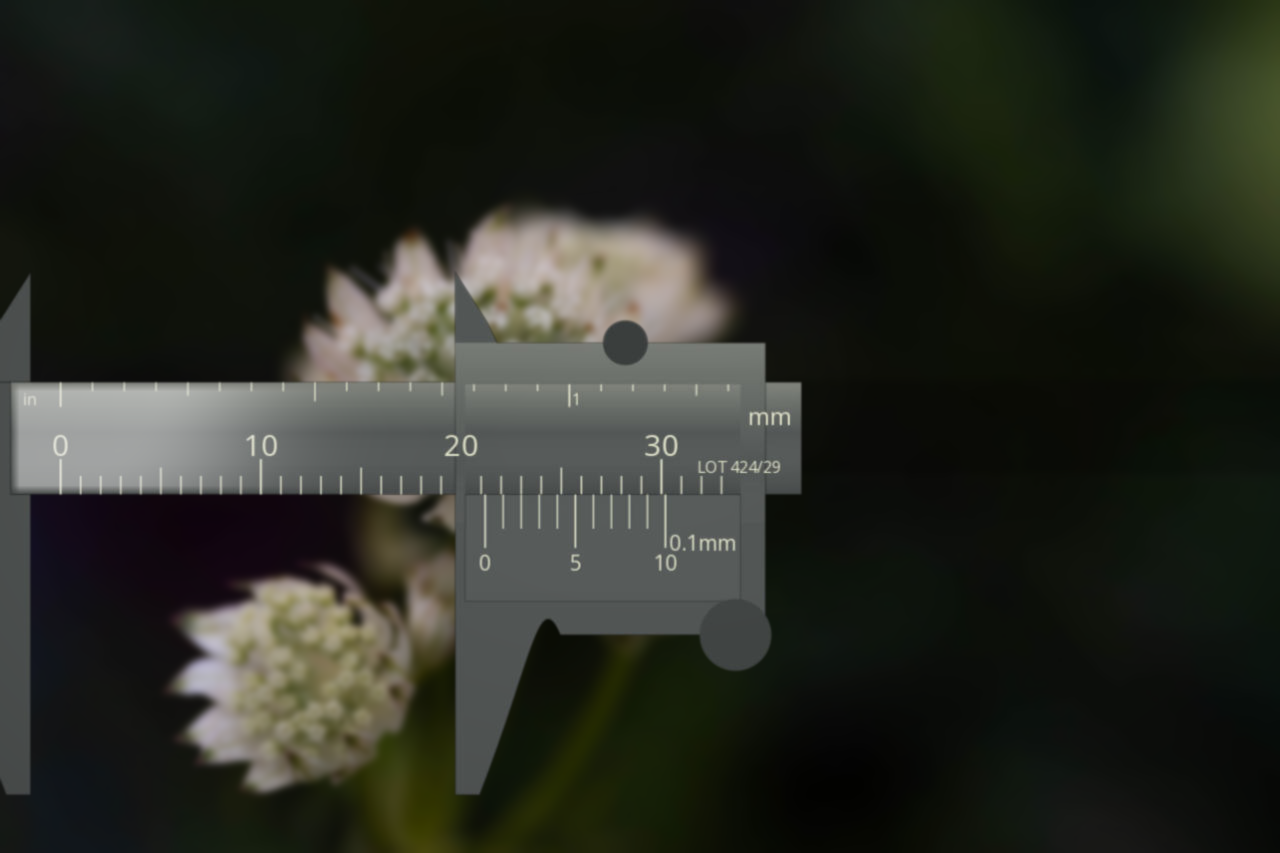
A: 21.2 (mm)
